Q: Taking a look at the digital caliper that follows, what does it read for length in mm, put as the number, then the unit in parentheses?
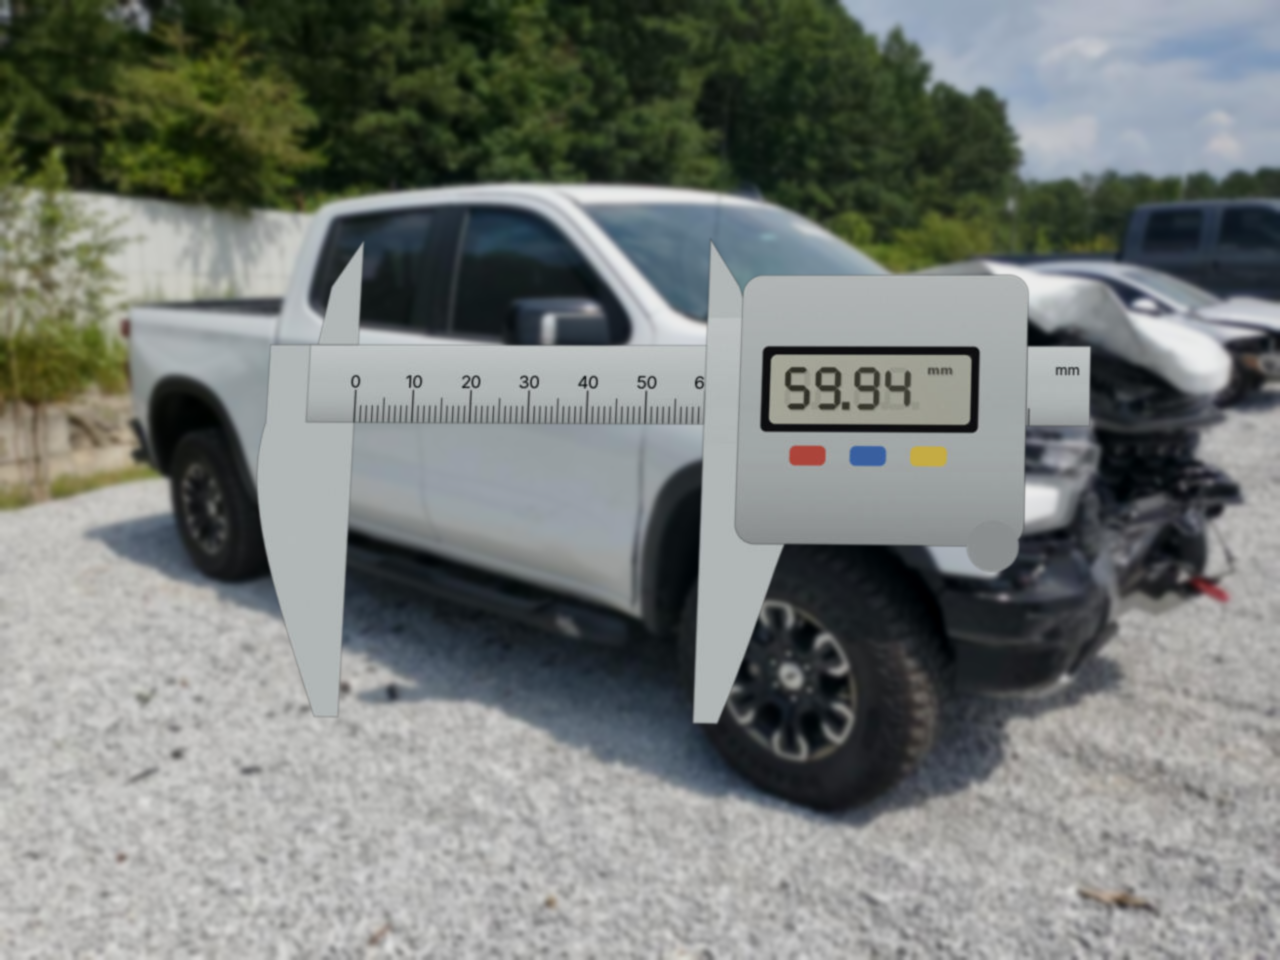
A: 59.94 (mm)
